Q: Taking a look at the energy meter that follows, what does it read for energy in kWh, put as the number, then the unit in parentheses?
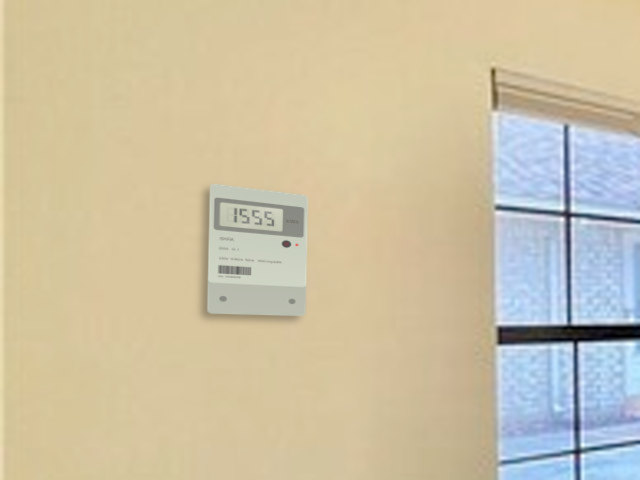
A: 1555 (kWh)
